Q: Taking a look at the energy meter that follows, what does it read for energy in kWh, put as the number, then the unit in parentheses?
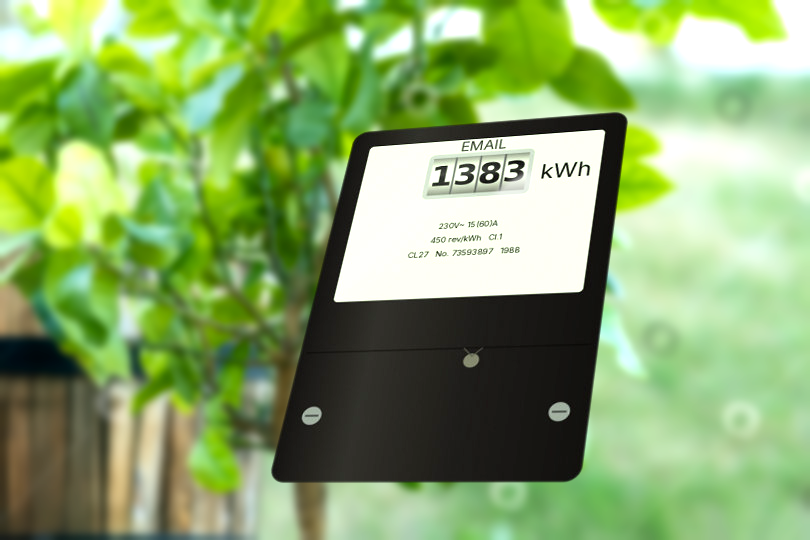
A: 1383 (kWh)
